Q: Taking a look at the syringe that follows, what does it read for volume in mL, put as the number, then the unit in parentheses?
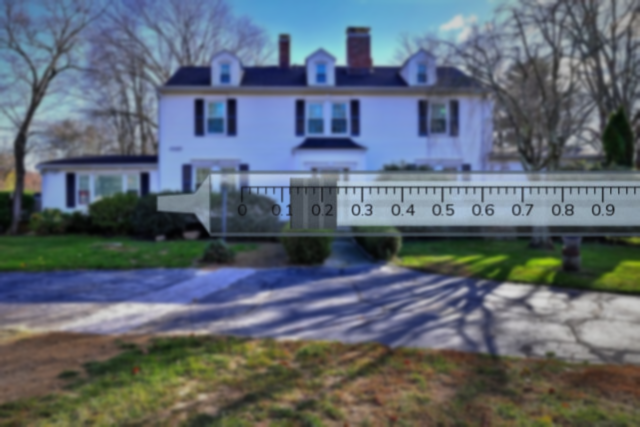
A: 0.12 (mL)
